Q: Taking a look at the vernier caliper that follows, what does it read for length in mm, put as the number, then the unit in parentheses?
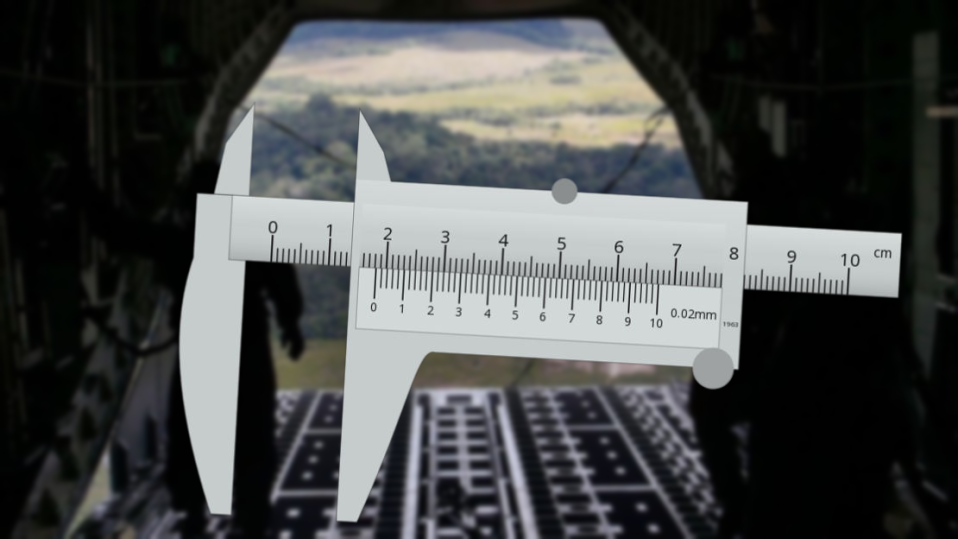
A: 18.2 (mm)
